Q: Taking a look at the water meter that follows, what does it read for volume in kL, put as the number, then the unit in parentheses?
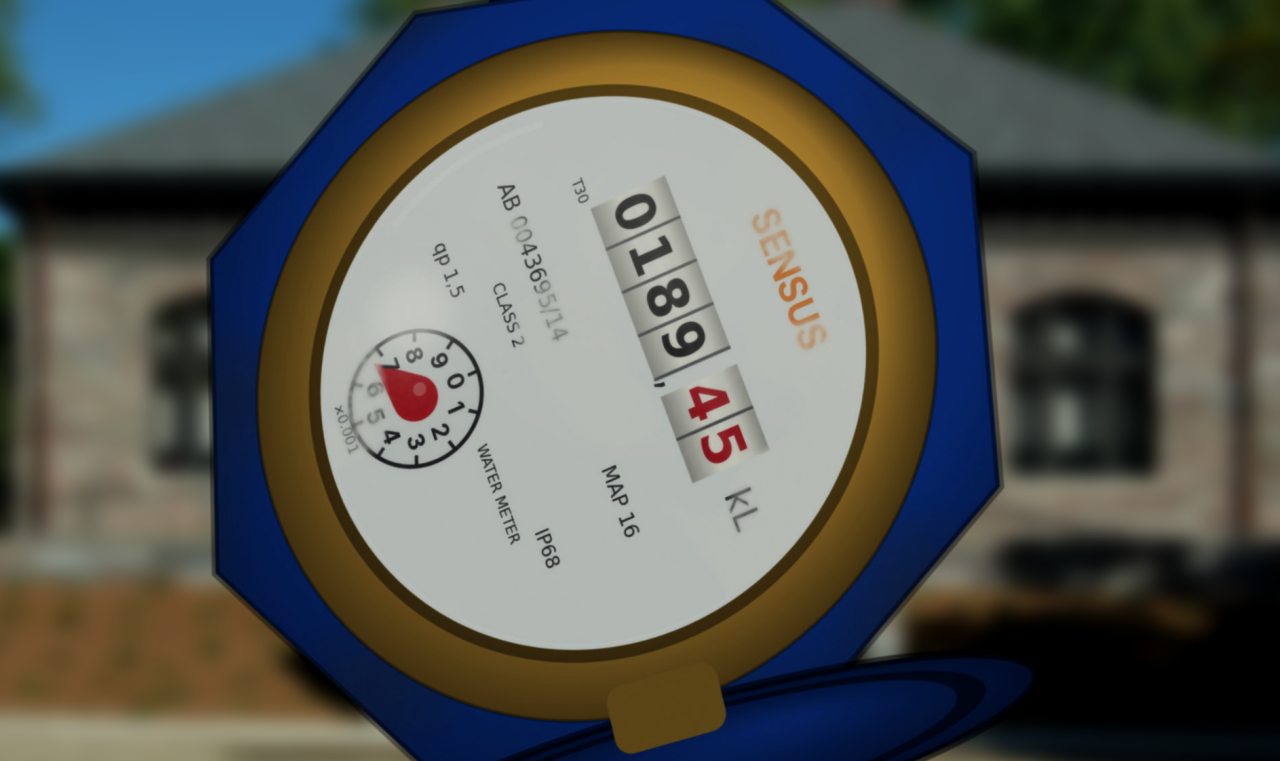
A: 189.456 (kL)
